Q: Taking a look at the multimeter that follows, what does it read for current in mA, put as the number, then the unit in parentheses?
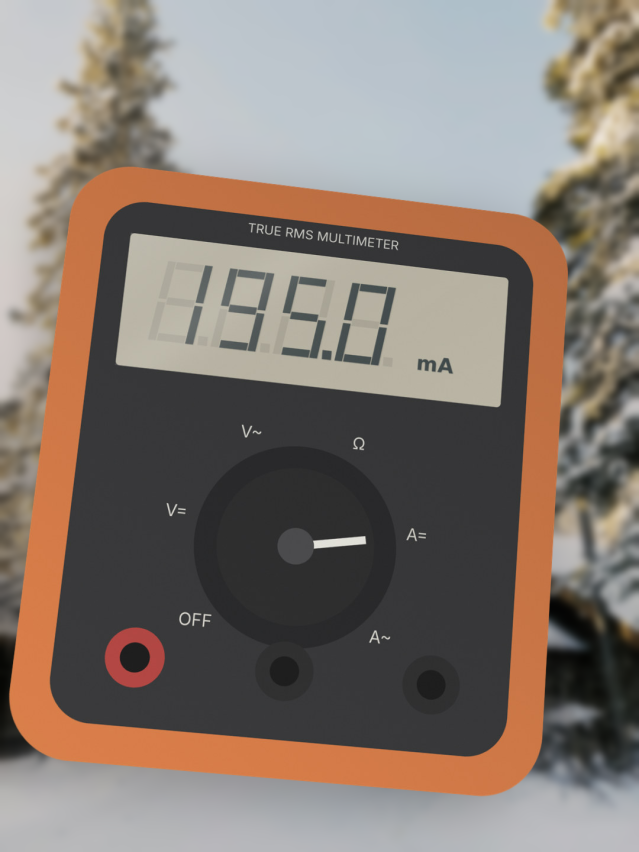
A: 195.0 (mA)
